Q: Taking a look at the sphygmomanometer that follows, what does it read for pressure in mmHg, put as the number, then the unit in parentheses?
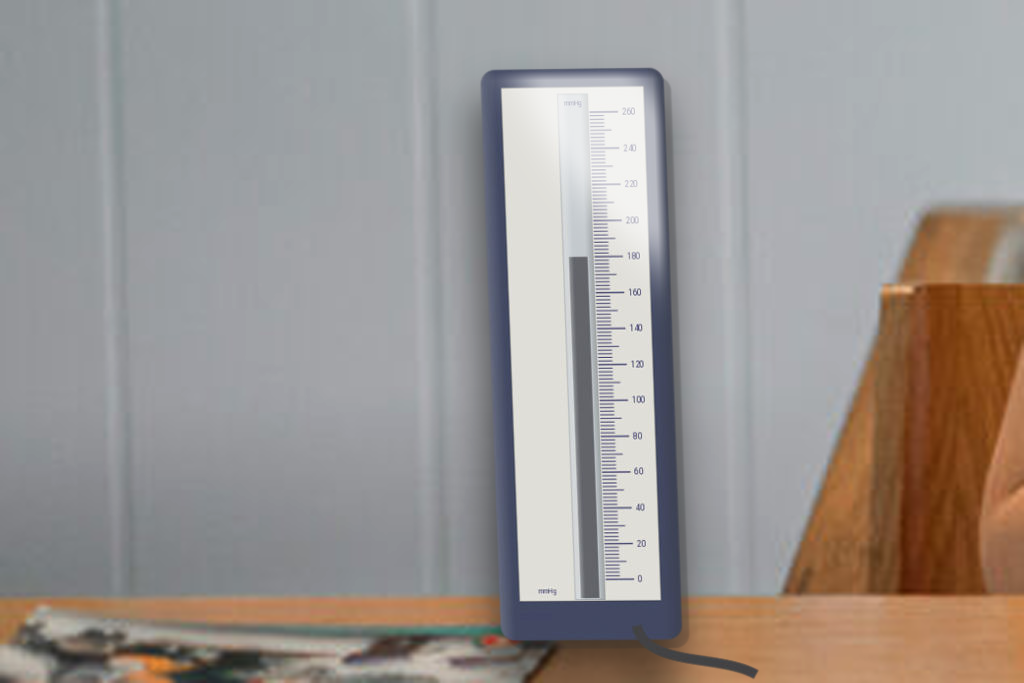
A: 180 (mmHg)
